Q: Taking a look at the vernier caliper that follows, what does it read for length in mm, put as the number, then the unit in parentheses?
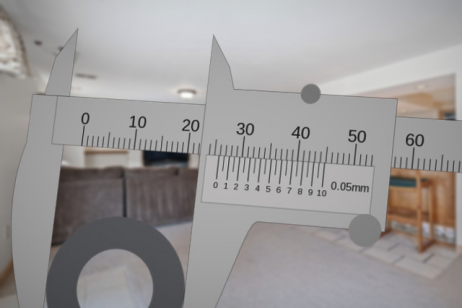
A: 25.8 (mm)
